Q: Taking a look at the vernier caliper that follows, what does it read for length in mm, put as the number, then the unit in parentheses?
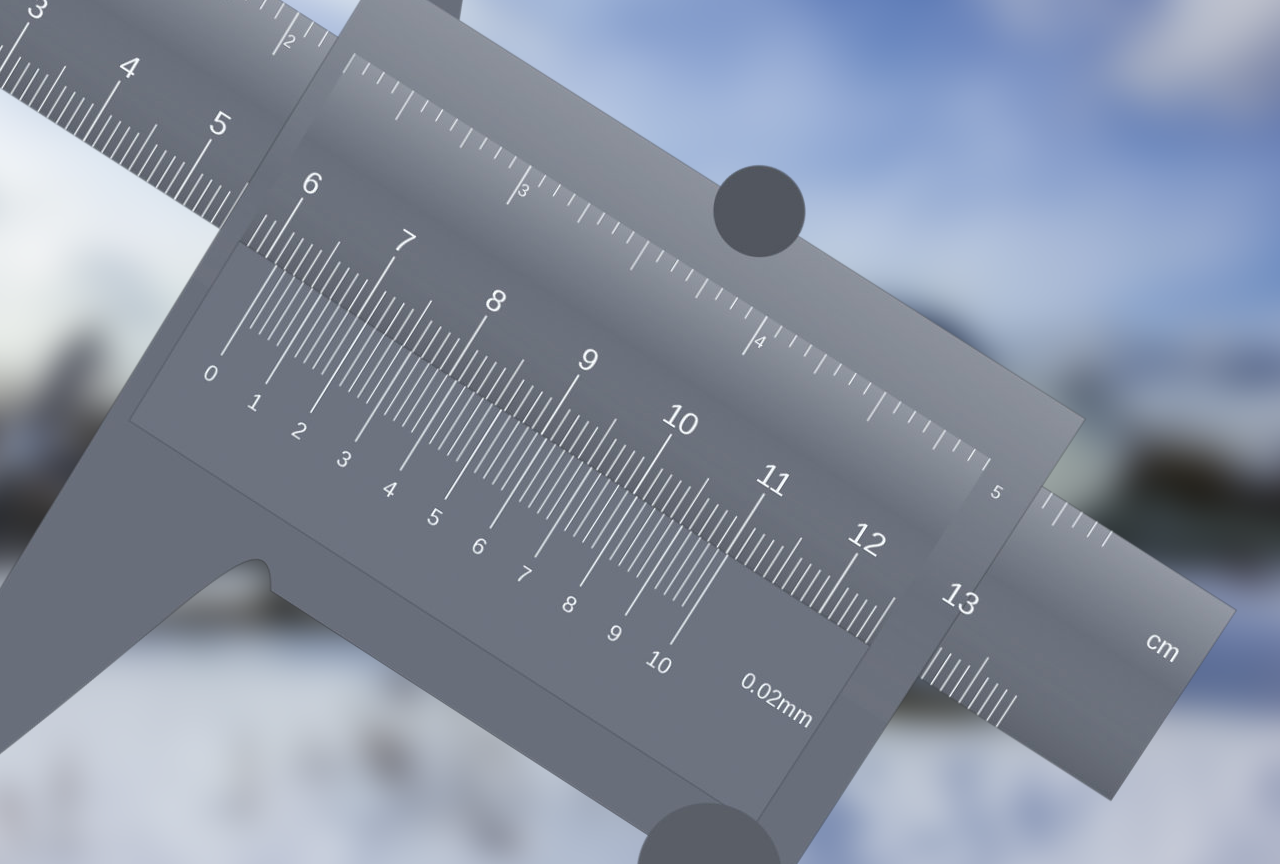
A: 61.2 (mm)
